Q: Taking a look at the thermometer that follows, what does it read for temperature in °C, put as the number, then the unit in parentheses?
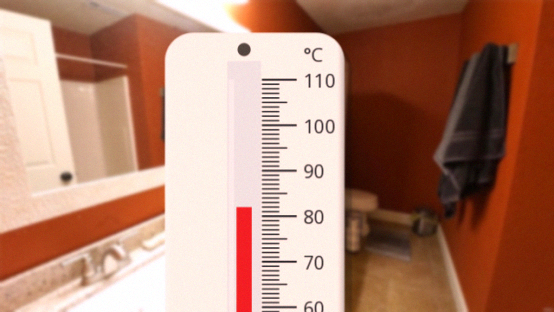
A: 82 (°C)
